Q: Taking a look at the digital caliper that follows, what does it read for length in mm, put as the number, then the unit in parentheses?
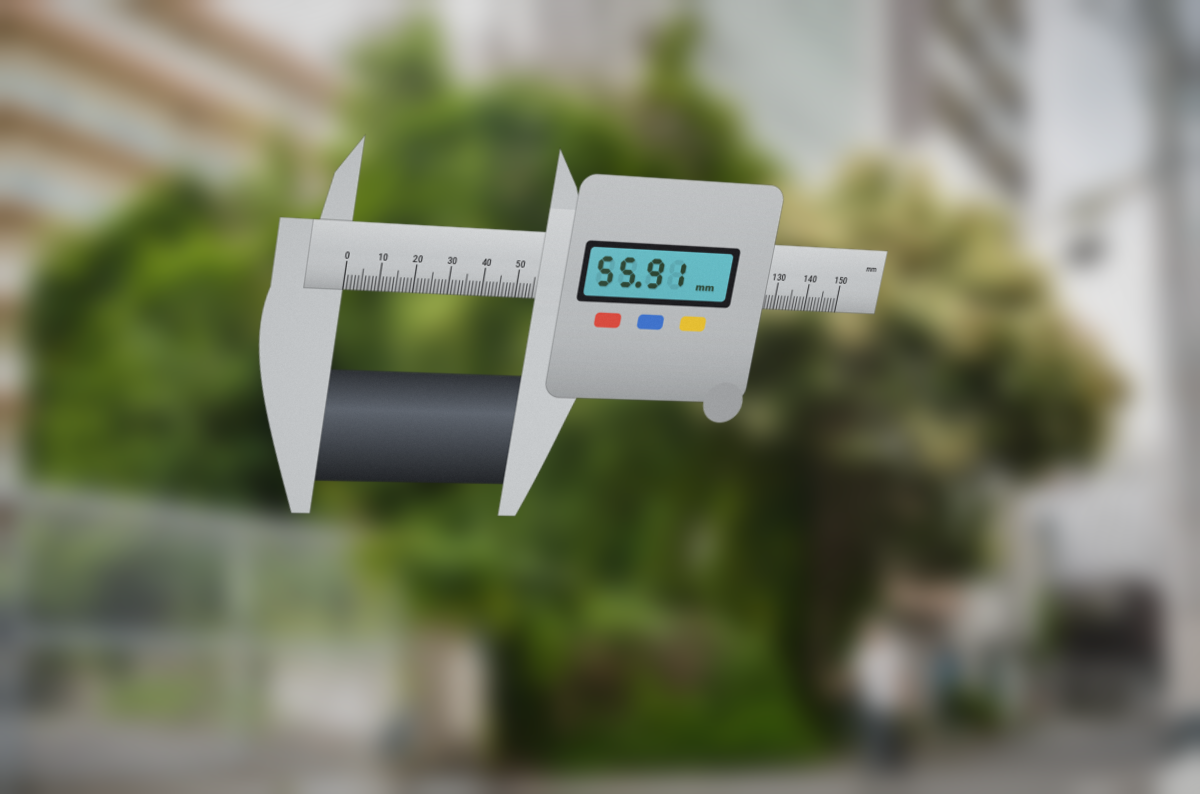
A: 55.91 (mm)
